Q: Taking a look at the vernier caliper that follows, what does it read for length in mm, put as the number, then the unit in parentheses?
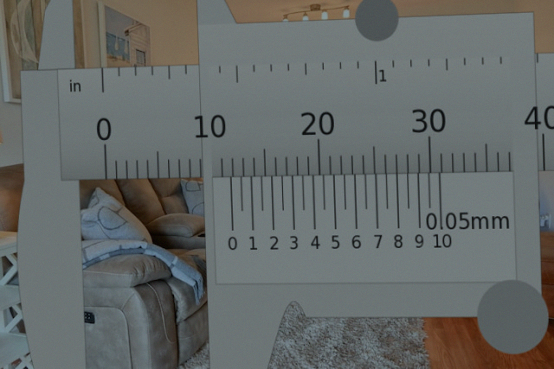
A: 11.8 (mm)
